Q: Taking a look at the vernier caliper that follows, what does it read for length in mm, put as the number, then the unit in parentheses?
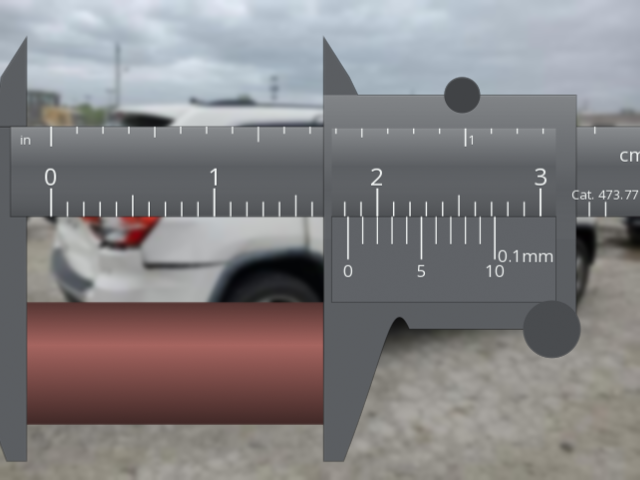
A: 18.2 (mm)
